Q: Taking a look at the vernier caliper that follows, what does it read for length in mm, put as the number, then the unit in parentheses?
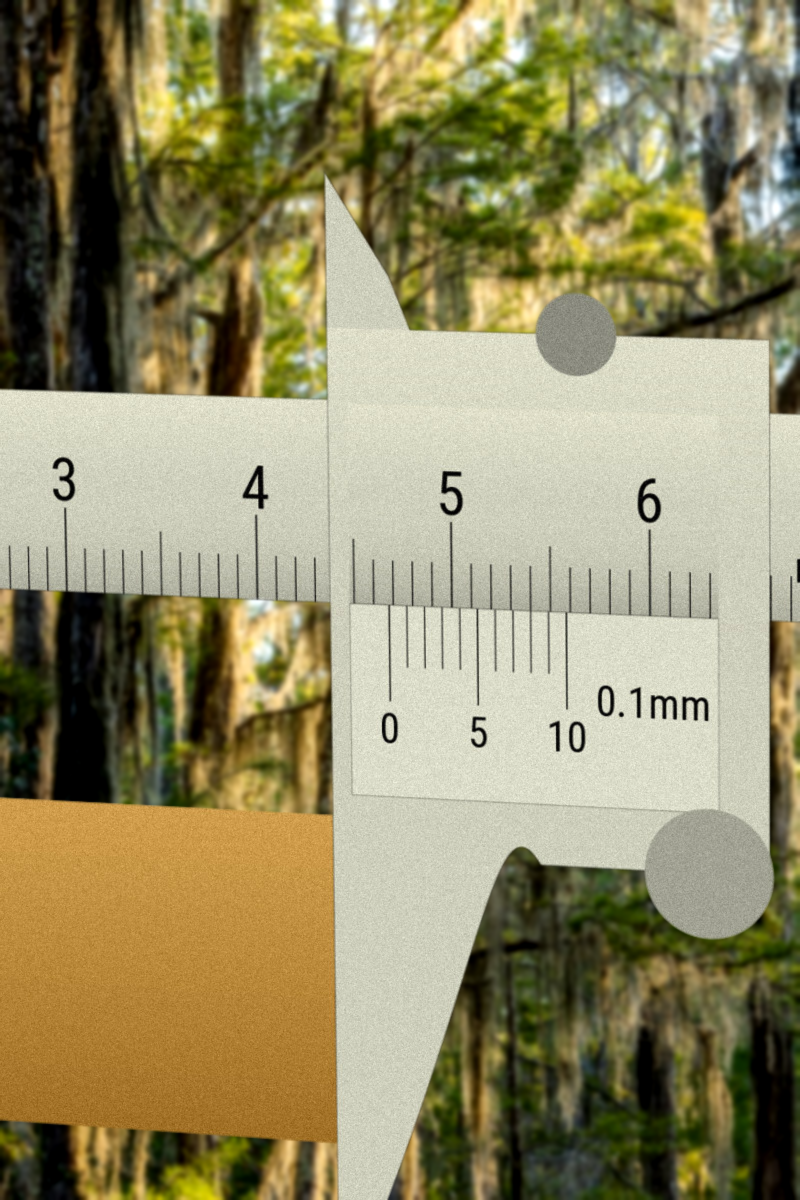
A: 46.8 (mm)
